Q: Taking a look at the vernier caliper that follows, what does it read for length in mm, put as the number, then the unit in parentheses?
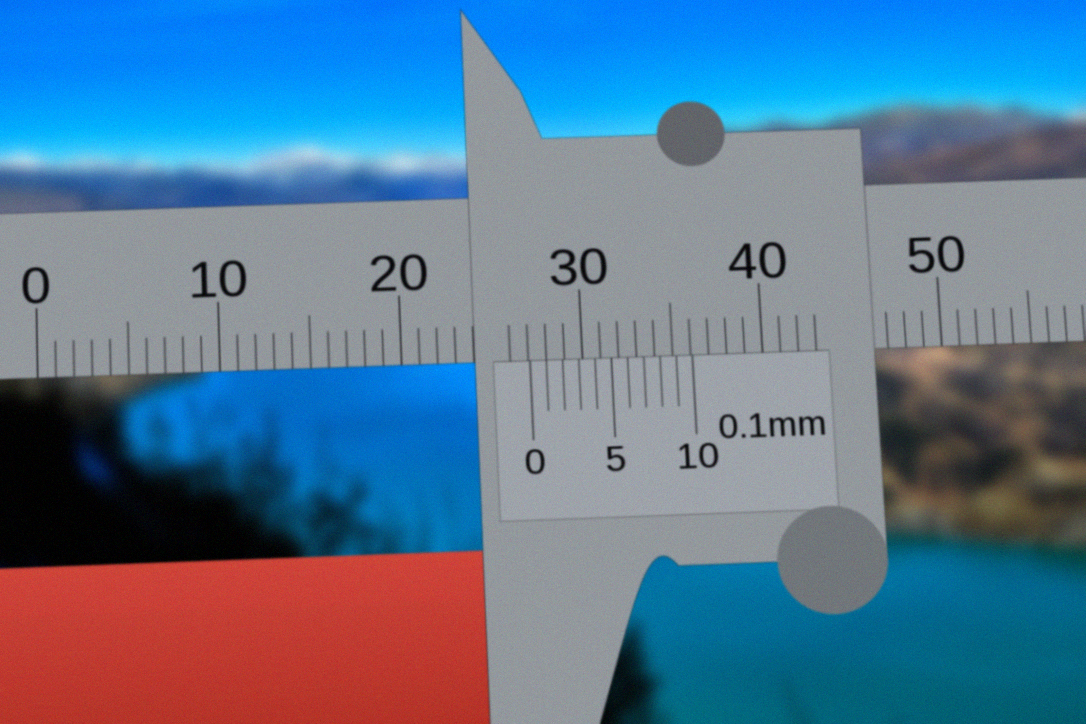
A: 27.1 (mm)
